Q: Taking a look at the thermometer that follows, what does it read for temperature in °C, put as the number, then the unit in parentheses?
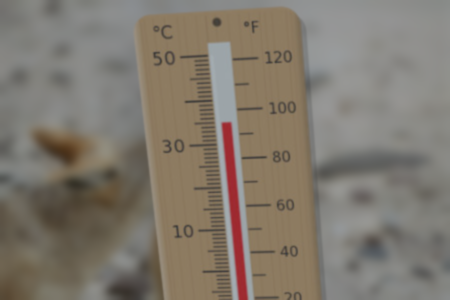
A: 35 (°C)
